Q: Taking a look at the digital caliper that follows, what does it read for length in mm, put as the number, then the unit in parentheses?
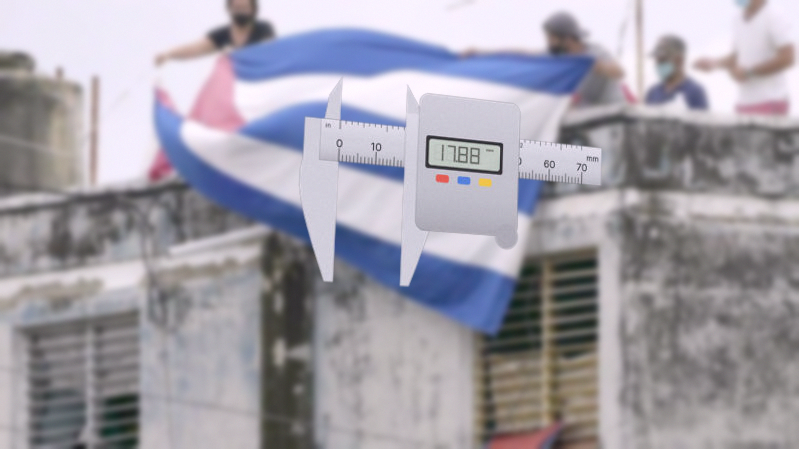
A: 17.88 (mm)
